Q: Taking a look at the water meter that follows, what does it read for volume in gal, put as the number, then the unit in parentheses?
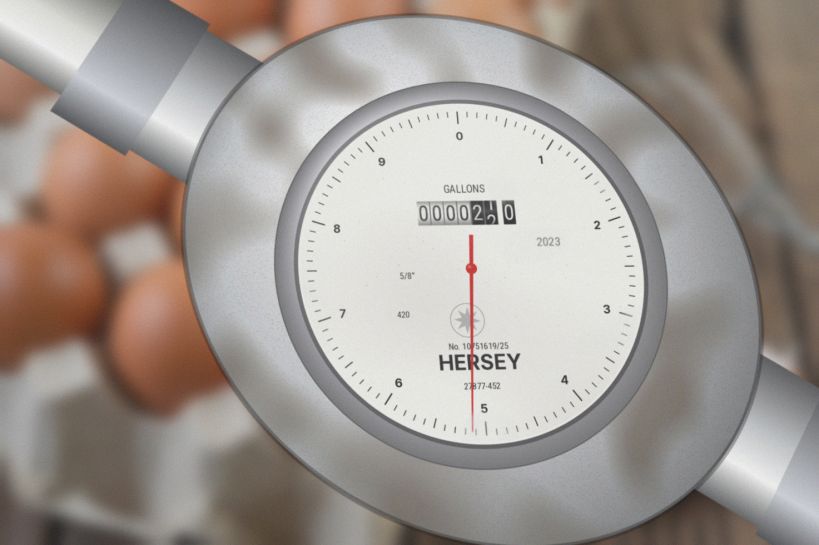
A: 215.1 (gal)
